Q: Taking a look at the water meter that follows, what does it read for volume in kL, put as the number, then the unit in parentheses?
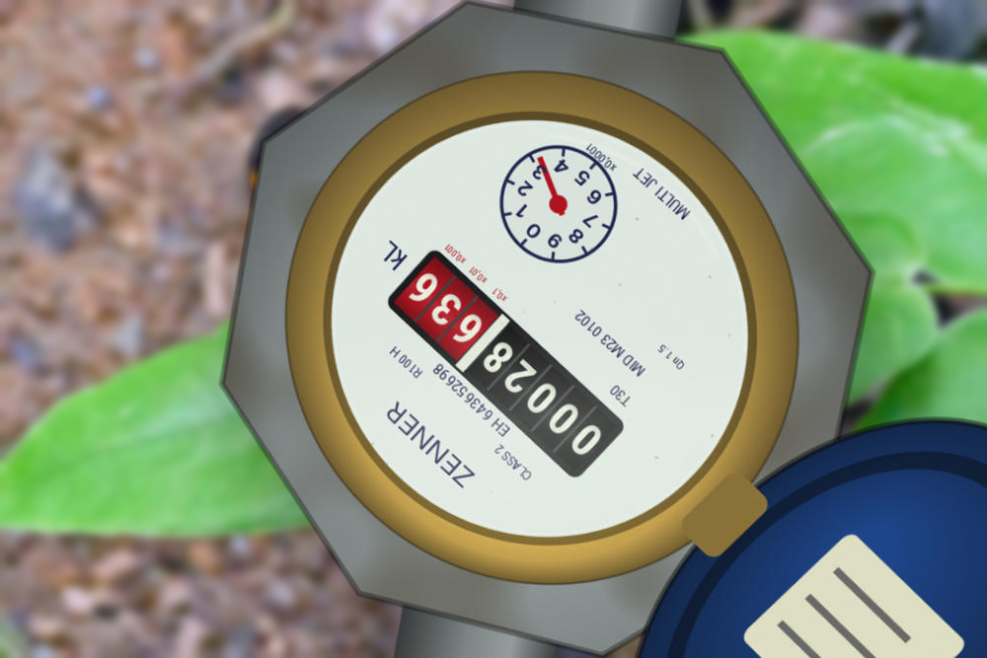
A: 28.6363 (kL)
